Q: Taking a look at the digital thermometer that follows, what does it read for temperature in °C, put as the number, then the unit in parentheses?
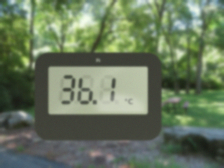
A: 36.1 (°C)
